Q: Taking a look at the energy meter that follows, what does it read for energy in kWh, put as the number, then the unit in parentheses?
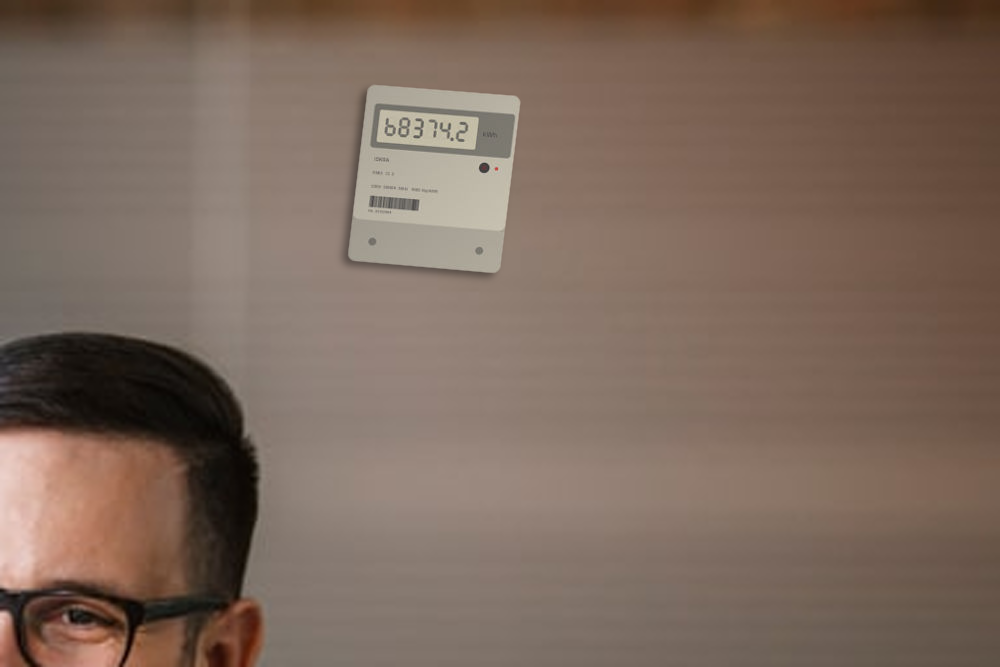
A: 68374.2 (kWh)
